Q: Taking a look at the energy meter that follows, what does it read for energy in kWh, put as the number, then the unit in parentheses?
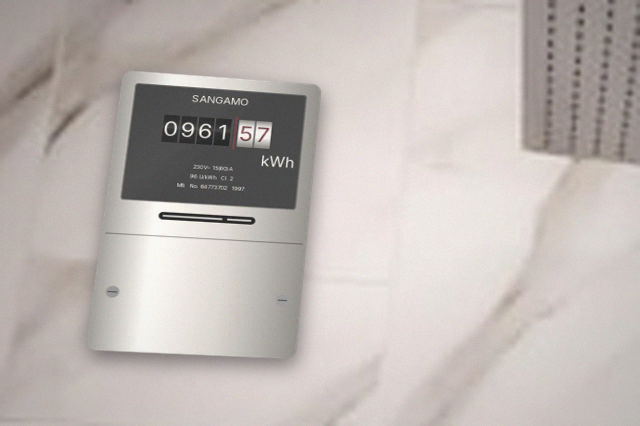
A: 961.57 (kWh)
